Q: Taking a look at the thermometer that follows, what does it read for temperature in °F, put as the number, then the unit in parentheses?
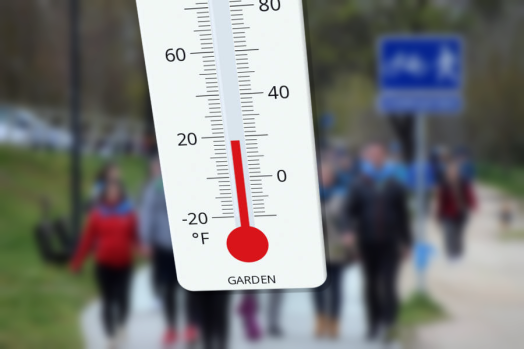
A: 18 (°F)
